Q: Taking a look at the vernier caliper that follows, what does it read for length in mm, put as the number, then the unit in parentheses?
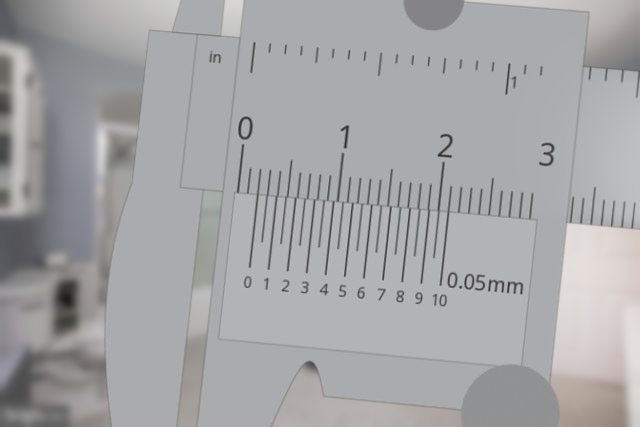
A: 2.0 (mm)
